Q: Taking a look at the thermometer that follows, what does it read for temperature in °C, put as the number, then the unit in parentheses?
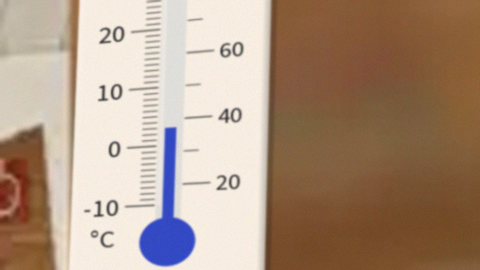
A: 3 (°C)
